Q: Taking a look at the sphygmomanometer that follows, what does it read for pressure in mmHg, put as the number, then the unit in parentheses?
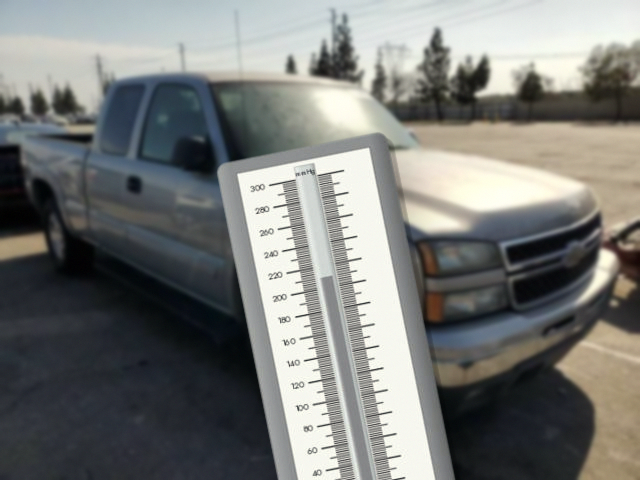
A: 210 (mmHg)
